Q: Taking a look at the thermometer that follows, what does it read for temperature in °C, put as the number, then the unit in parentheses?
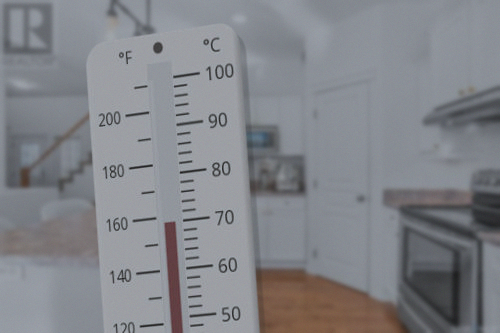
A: 70 (°C)
